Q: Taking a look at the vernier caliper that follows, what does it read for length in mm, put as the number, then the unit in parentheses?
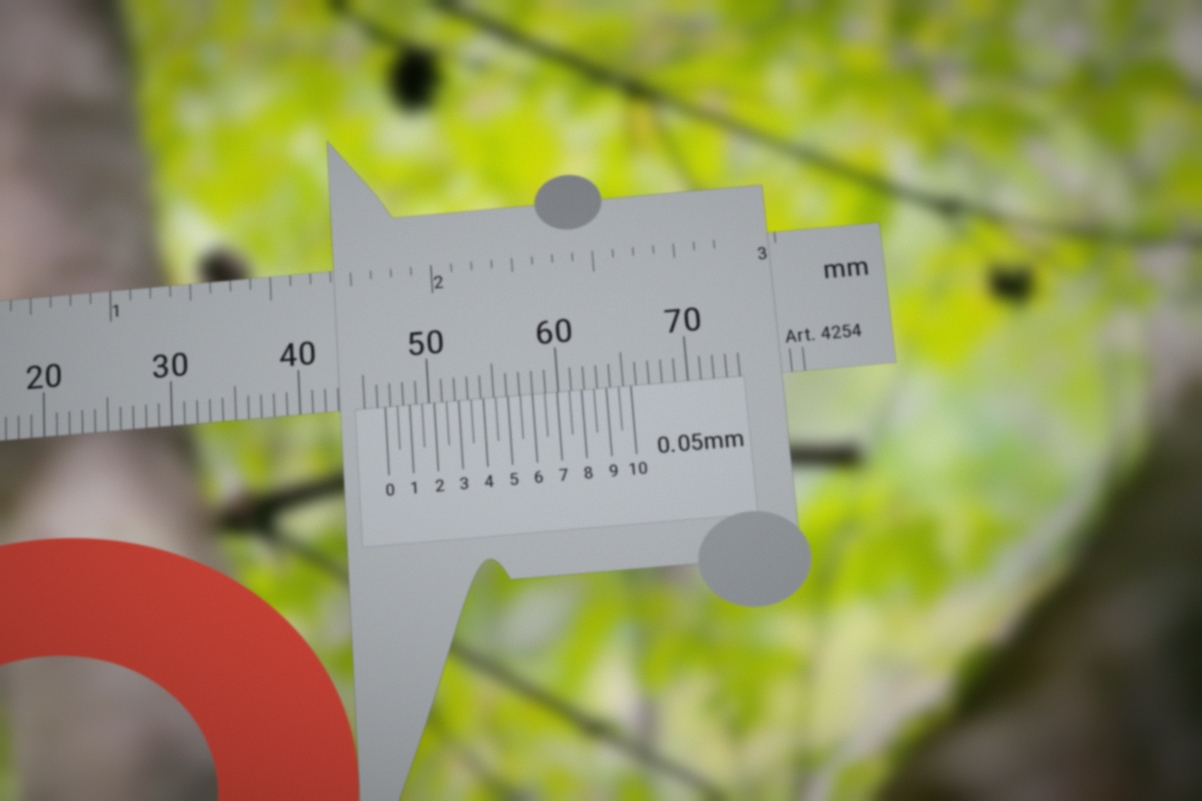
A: 46.6 (mm)
